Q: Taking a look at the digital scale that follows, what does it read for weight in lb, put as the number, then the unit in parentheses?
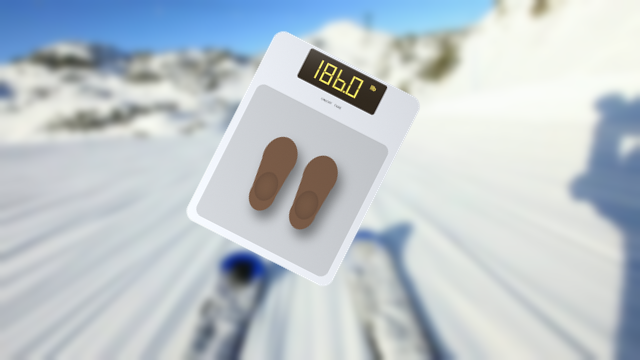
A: 186.0 (lb)
